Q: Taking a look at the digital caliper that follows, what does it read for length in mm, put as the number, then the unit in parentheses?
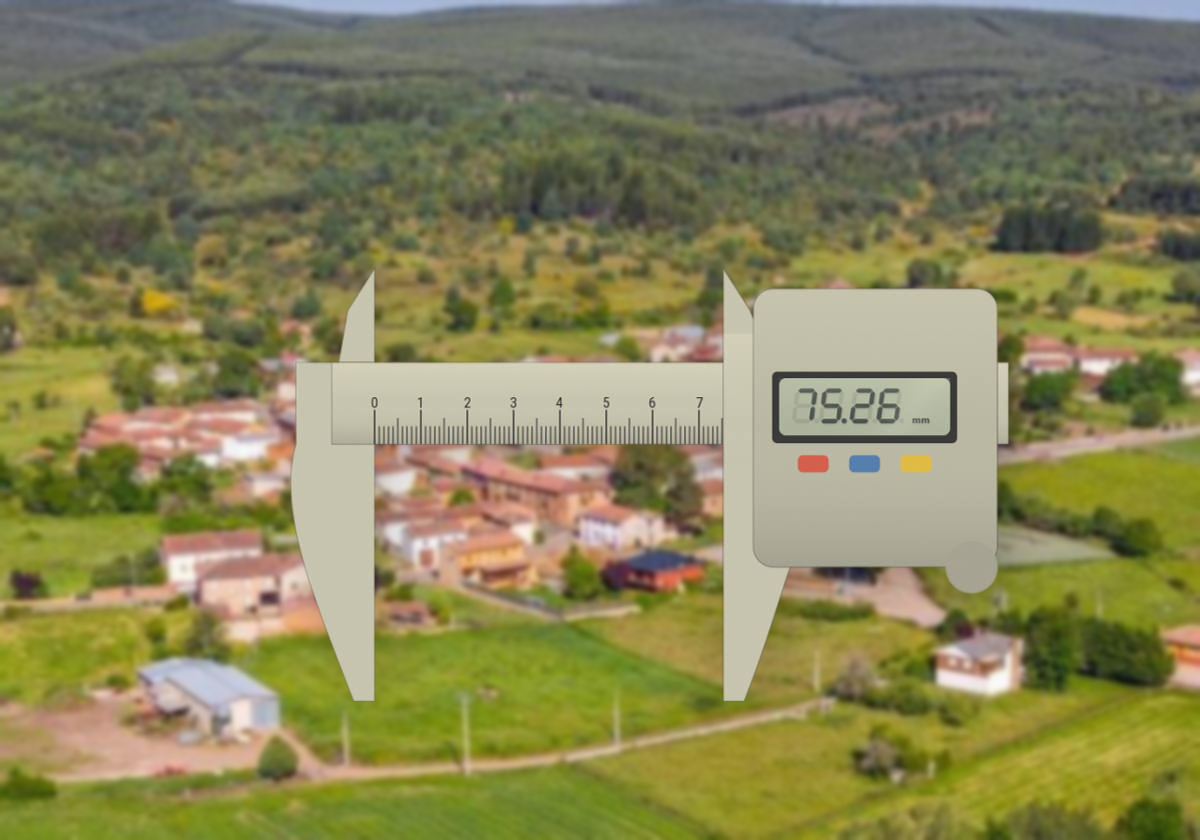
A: 75.26 (mm)
